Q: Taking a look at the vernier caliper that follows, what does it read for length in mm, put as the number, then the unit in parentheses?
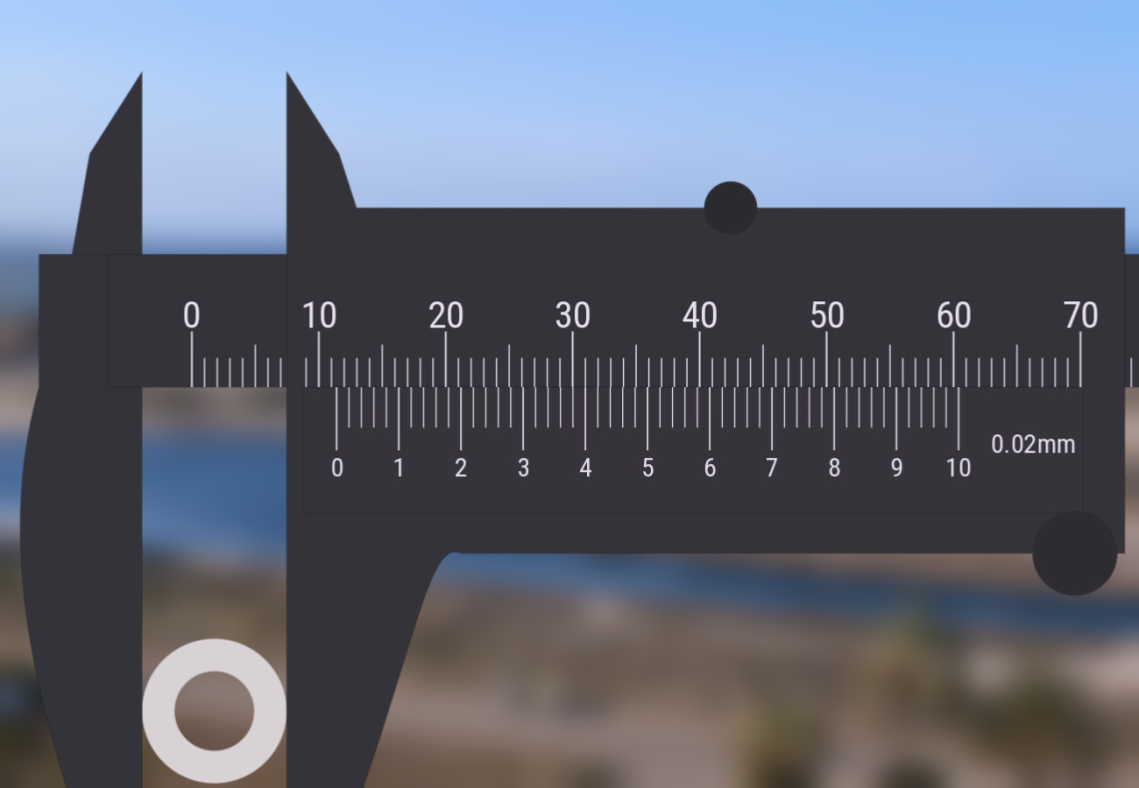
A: 11.4 (mm)
